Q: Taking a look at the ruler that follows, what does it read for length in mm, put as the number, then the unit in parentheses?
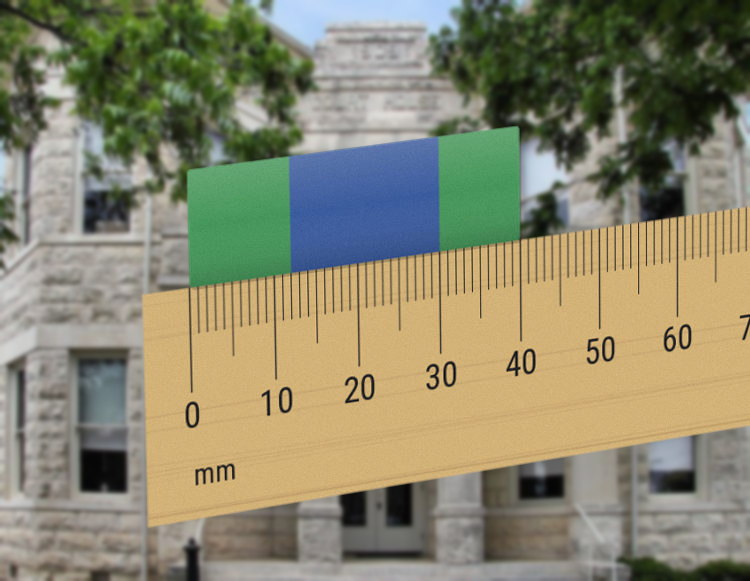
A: 40 (mm)
